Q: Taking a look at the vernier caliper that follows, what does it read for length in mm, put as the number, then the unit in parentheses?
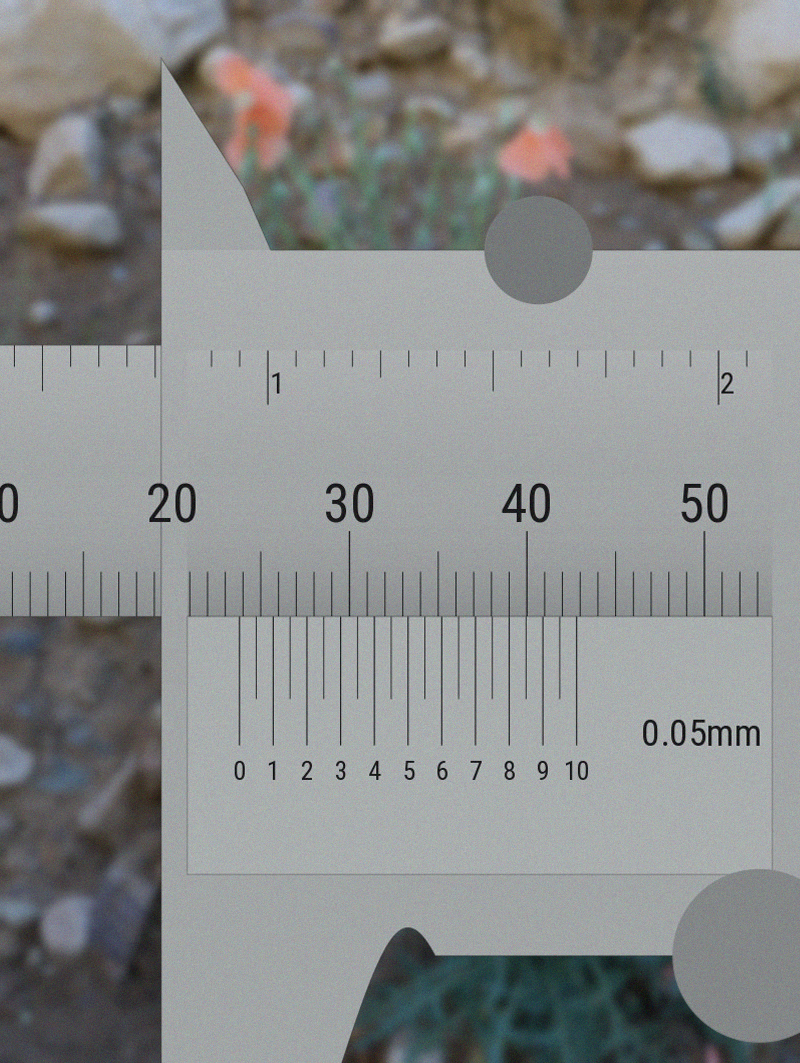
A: 23.8 (mm)
